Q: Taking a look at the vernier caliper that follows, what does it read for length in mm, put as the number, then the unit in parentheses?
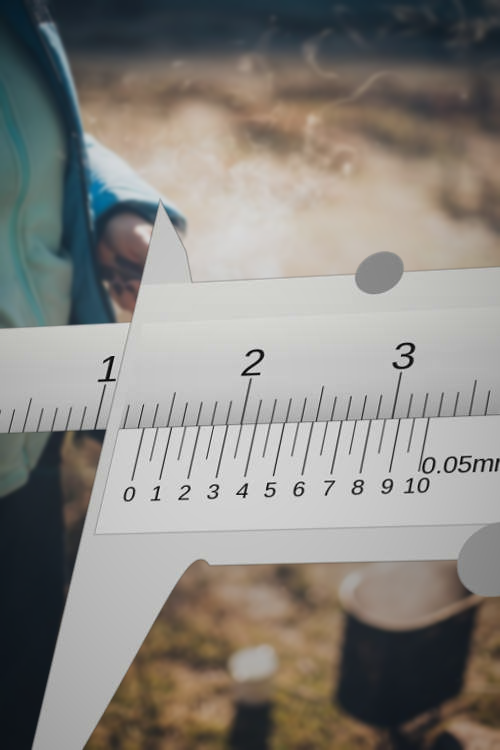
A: 13.4 (mm)
